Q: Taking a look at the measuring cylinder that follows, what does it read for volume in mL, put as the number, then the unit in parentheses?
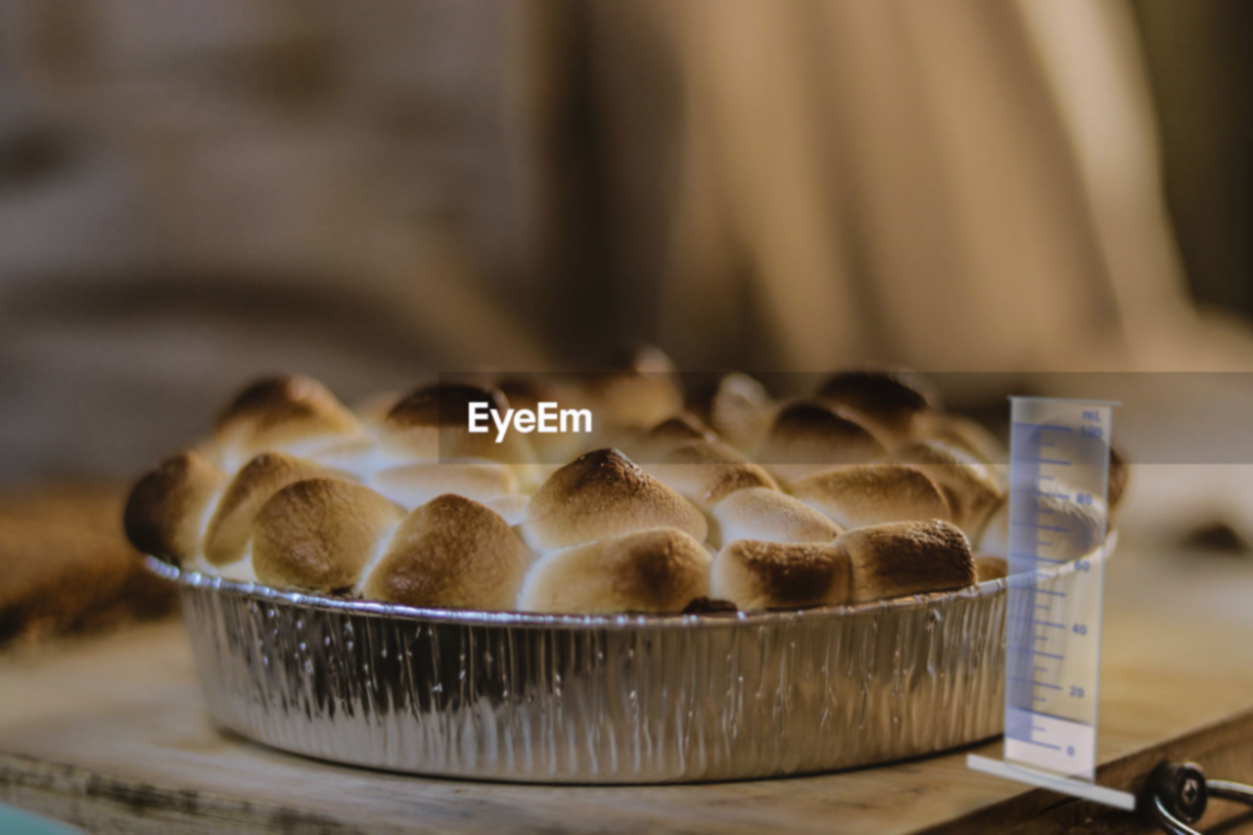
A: 10 (mL)
